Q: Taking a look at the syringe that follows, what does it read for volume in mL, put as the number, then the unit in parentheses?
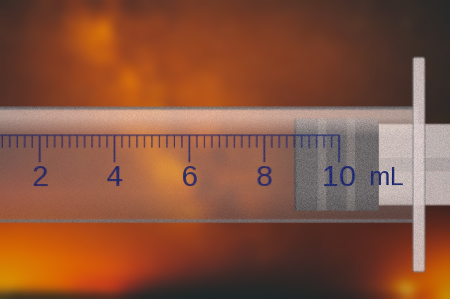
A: 8.8 (mL)
